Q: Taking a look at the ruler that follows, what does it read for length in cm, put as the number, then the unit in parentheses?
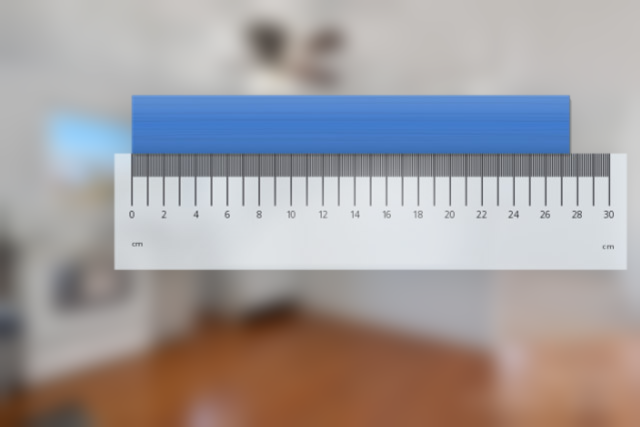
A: 27.5 (cm)
